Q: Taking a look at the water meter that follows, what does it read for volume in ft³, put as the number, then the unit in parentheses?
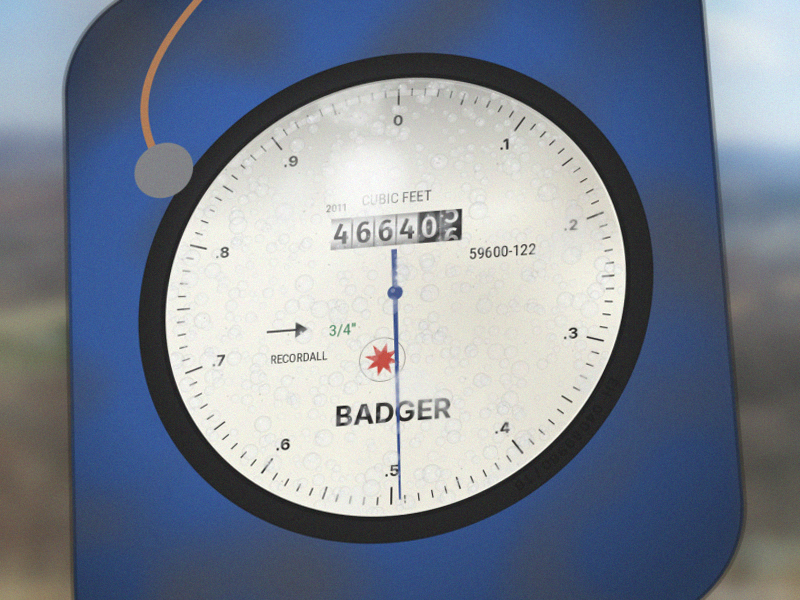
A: 466405.49 (ft³)
